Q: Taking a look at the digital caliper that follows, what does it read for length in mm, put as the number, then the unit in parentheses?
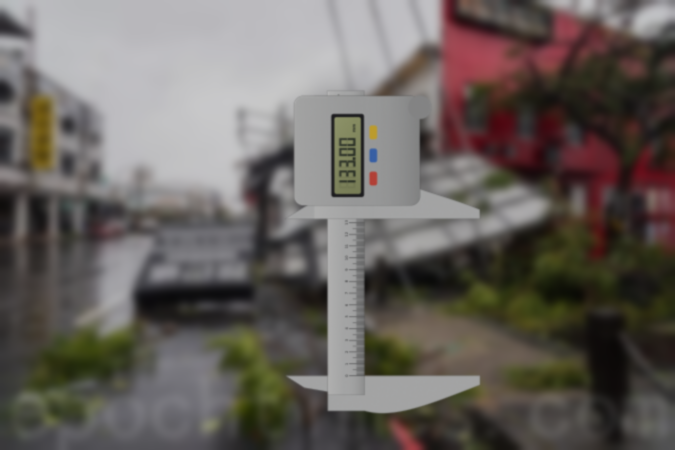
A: 133.00 (mm)
